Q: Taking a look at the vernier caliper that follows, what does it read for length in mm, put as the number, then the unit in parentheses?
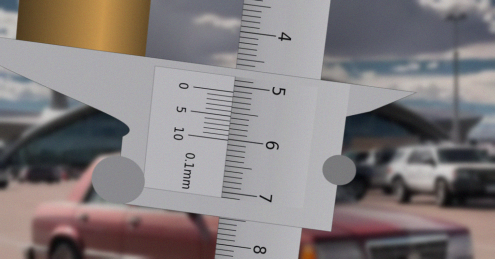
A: 51.2 (mm)
